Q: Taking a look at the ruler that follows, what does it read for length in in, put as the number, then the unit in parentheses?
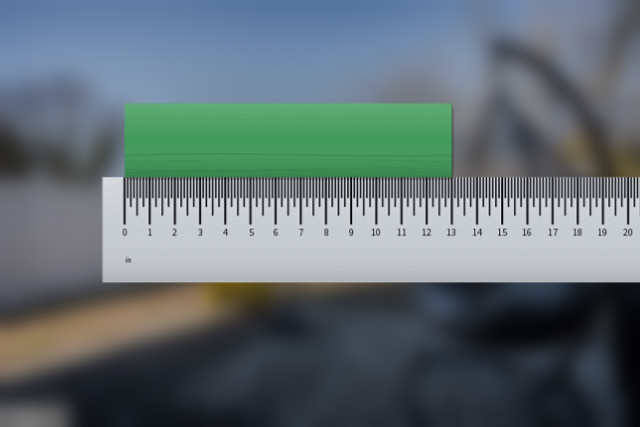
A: 13 (in)
